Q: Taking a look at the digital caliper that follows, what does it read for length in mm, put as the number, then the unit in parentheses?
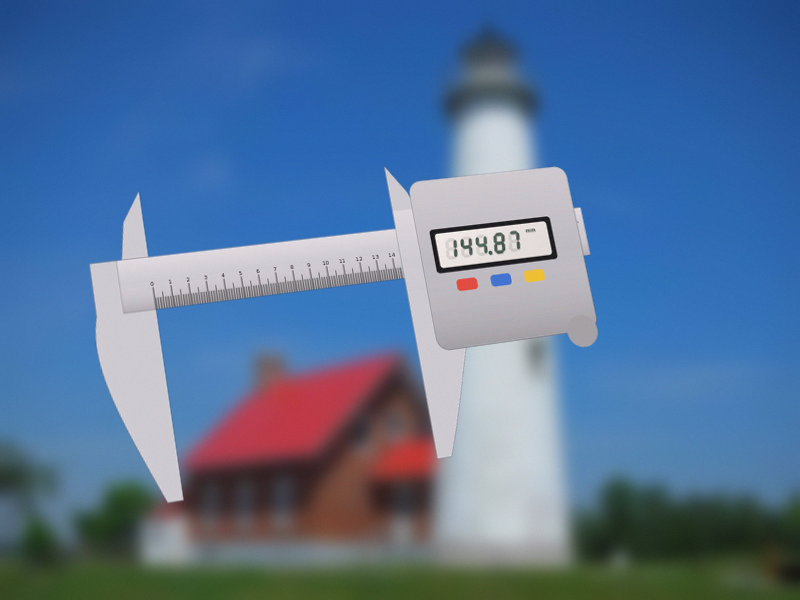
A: 144.87 (mm)
